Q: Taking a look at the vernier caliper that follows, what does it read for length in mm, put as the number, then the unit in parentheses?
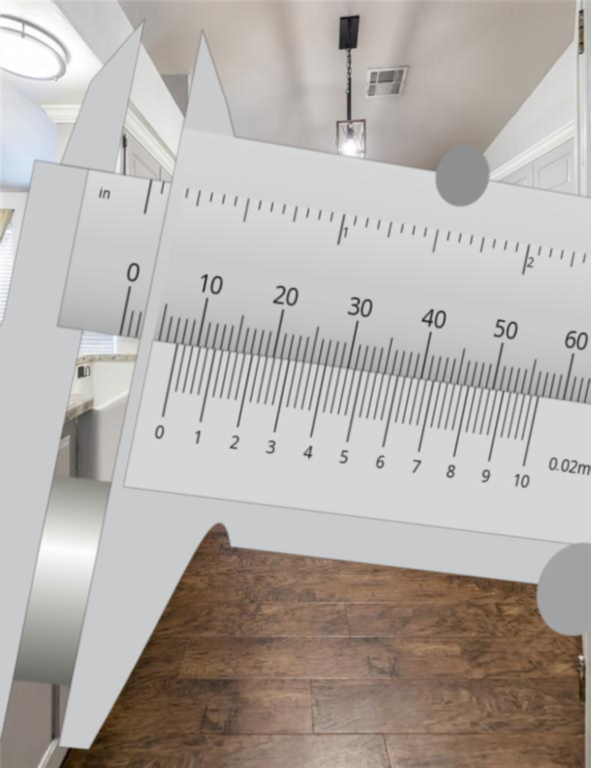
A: 7.4 (mm)
